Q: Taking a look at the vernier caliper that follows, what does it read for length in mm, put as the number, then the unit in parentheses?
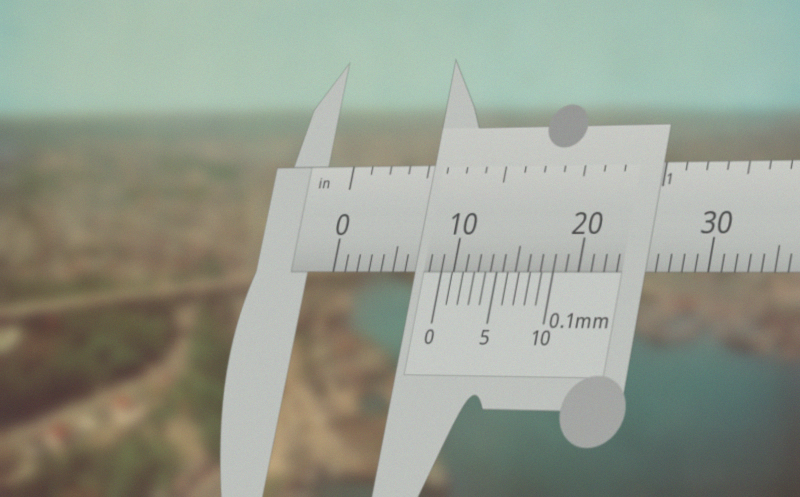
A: 9.0 (mm)
